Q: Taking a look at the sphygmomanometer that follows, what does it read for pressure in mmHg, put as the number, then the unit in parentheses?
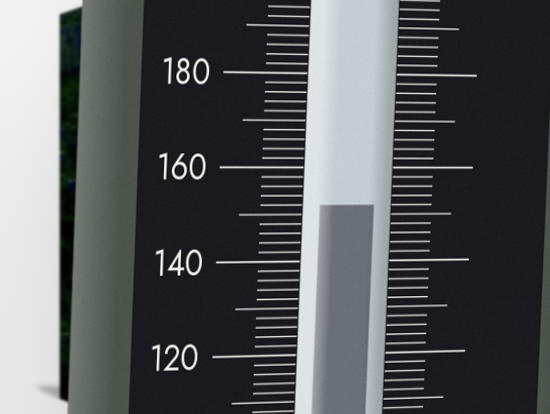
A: 152 (mmHg)
